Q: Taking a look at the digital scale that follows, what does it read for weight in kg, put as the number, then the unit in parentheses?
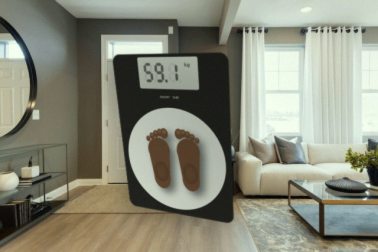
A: 59.1 (kg)
